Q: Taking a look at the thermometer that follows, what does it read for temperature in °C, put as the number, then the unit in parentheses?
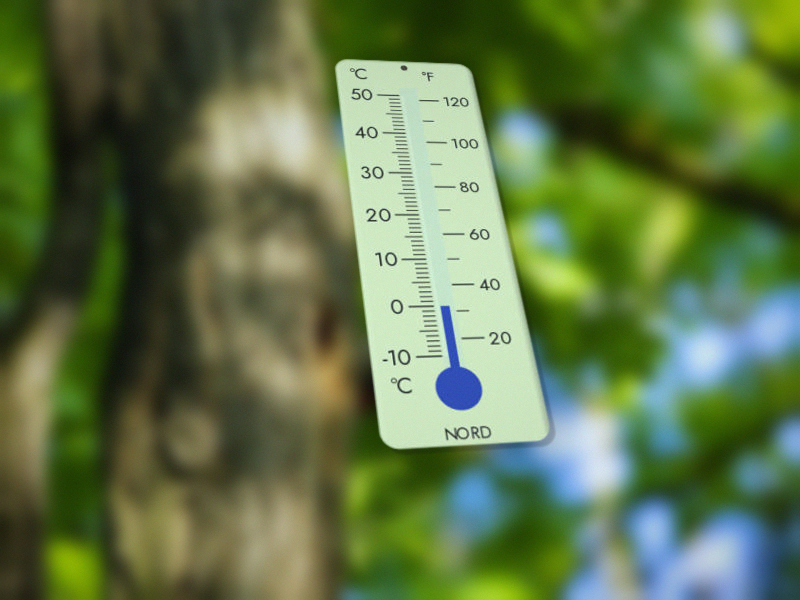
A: 0 (°C)
